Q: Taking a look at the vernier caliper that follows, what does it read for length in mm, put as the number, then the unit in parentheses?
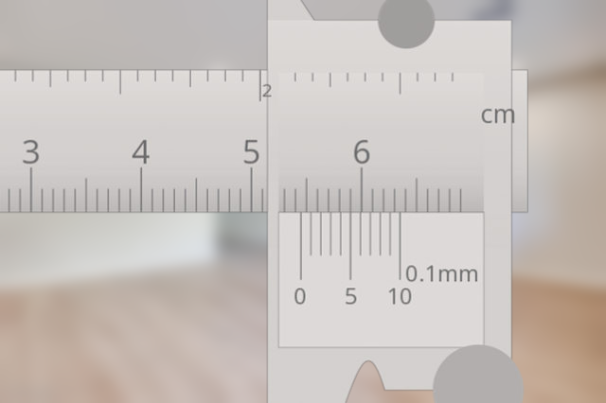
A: 54.5 (mm)
